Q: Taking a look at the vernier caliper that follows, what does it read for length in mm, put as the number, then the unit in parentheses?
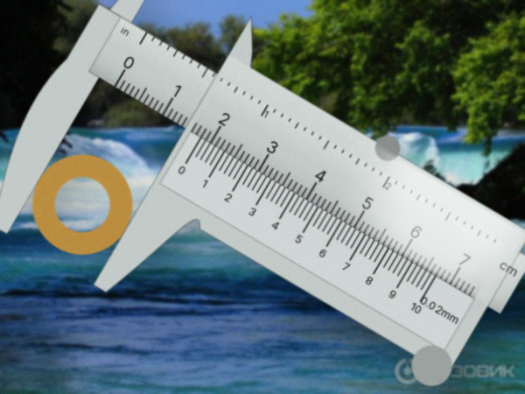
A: 18.0 (mm)
